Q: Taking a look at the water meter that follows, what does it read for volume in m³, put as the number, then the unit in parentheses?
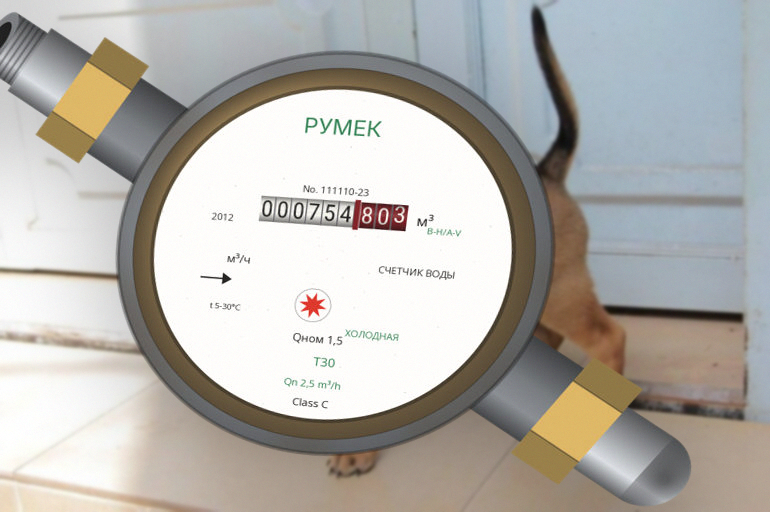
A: 754.803 (m³)
